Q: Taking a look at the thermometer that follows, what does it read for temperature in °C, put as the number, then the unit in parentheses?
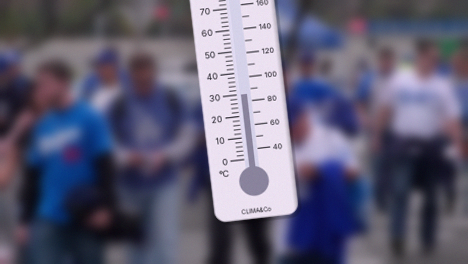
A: 30 (°C)
